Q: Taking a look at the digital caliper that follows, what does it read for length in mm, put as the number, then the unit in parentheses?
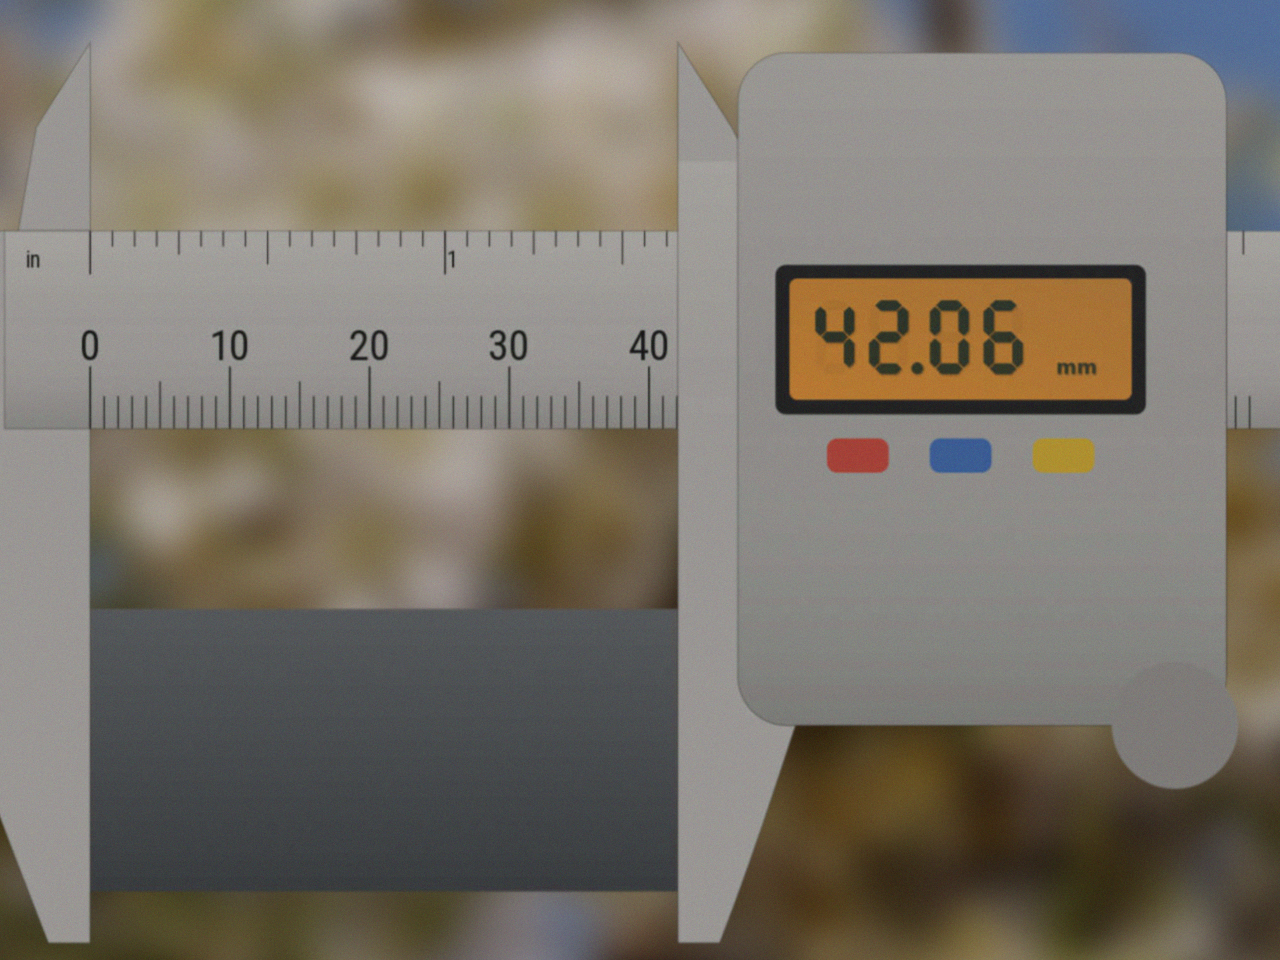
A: 42.06 (mm)
